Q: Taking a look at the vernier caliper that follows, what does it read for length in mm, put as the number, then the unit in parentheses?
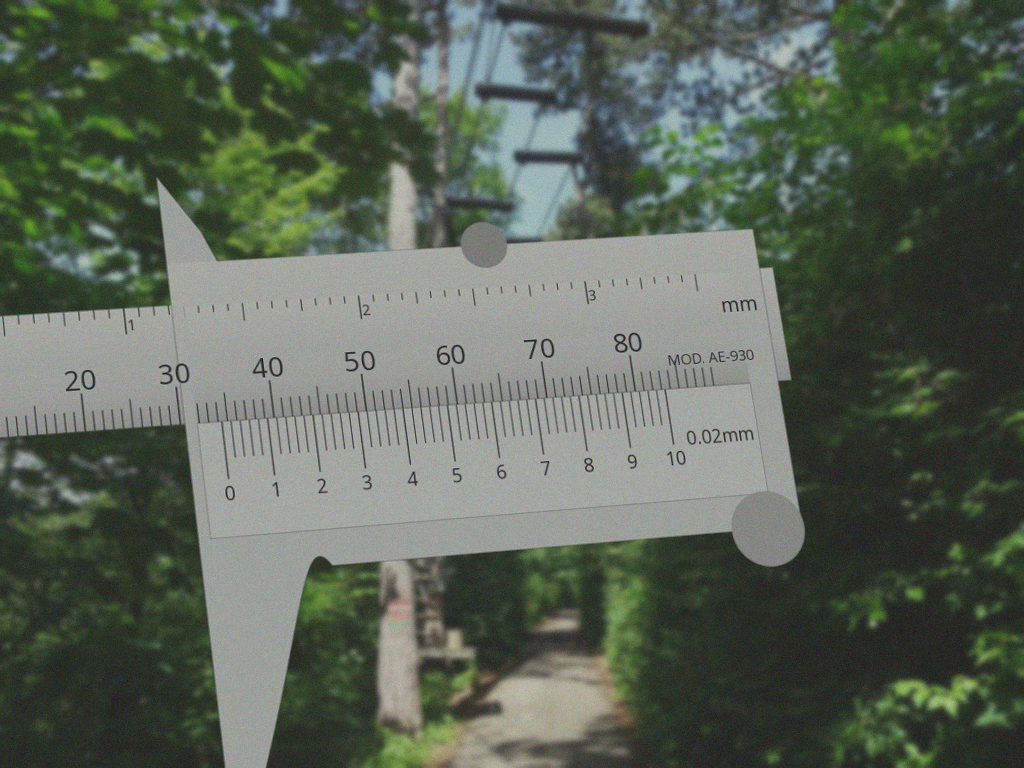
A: 34.4 (mm)
